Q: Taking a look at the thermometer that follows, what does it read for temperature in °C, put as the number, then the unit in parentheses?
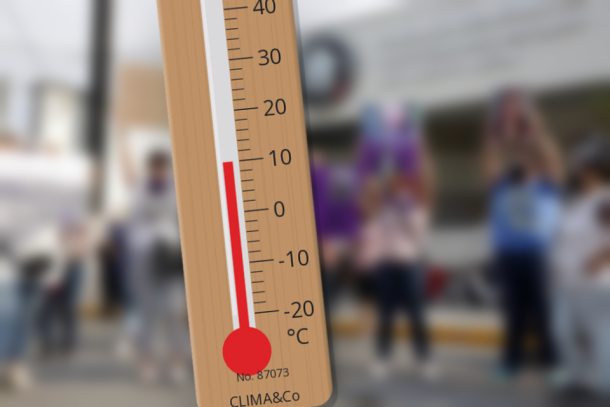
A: 10 (°C)
